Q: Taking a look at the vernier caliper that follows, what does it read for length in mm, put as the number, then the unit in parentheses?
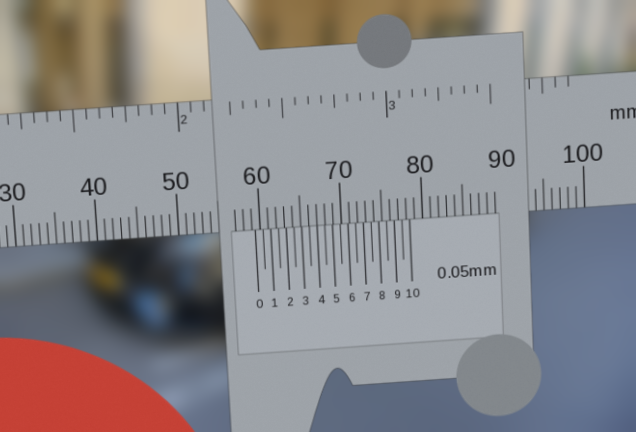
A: 59.4 (mm)
